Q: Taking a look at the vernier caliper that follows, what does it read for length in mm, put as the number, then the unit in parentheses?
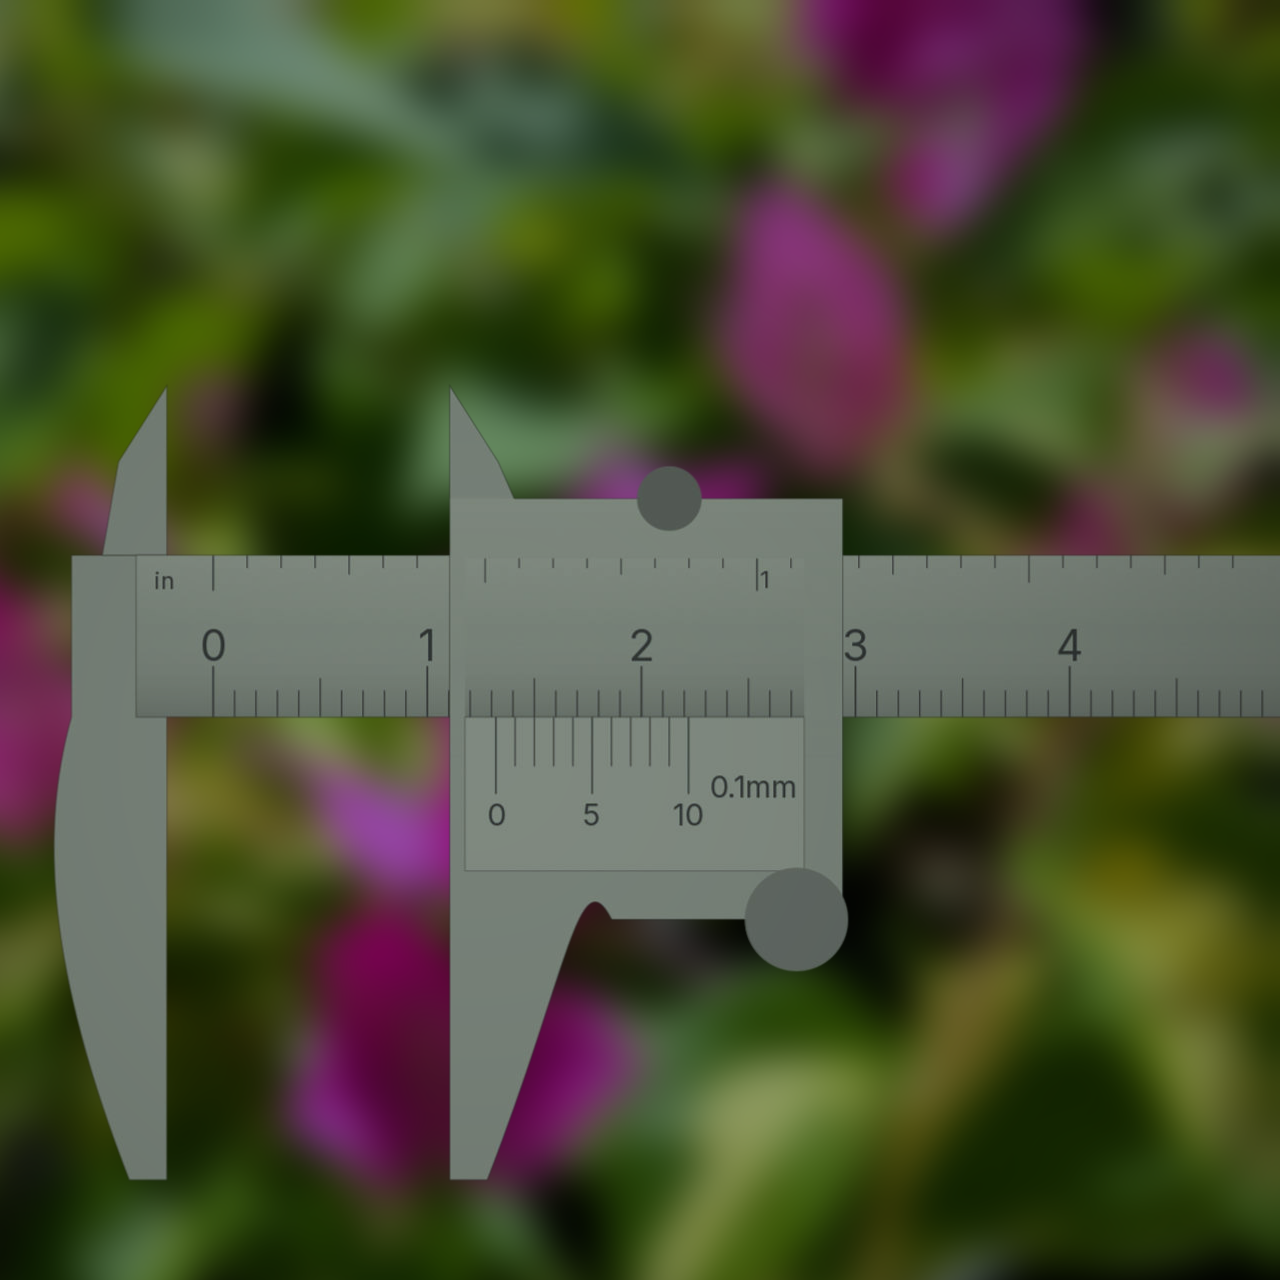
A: 13.2 (mm)
